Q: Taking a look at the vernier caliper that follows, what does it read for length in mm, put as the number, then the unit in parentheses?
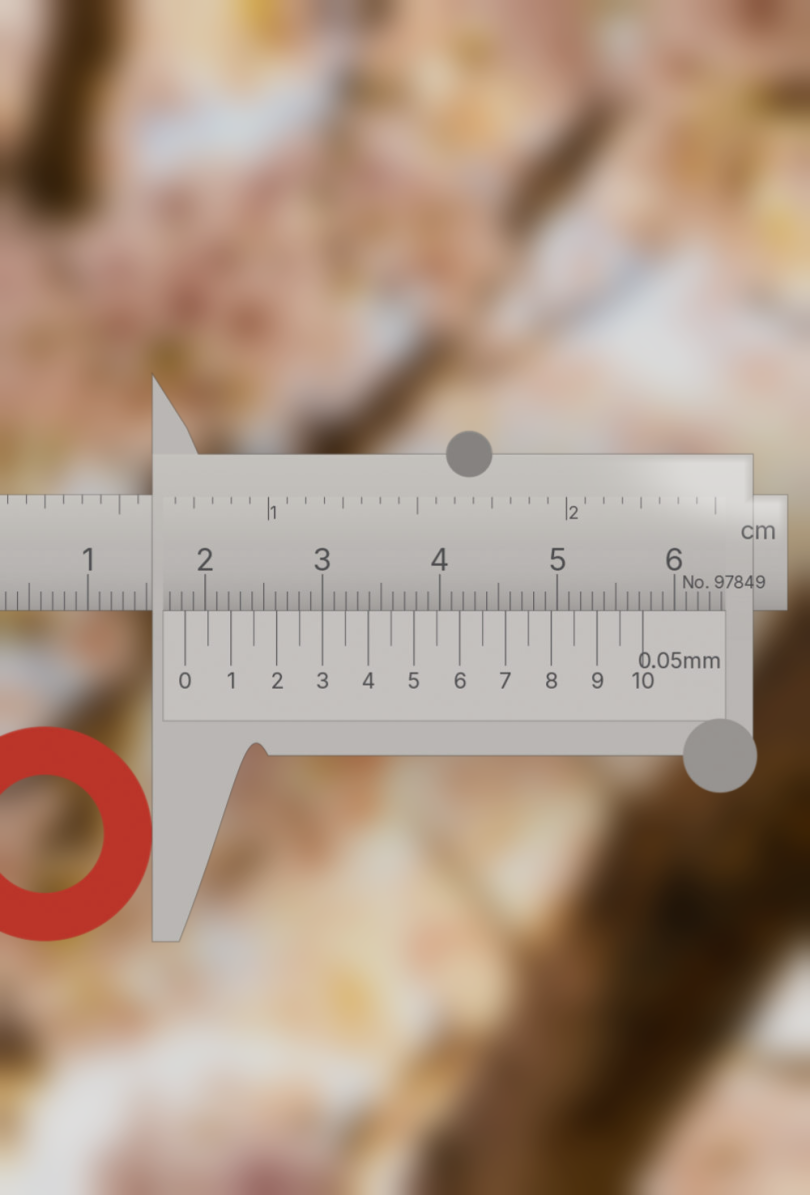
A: 18.3 (mm)
